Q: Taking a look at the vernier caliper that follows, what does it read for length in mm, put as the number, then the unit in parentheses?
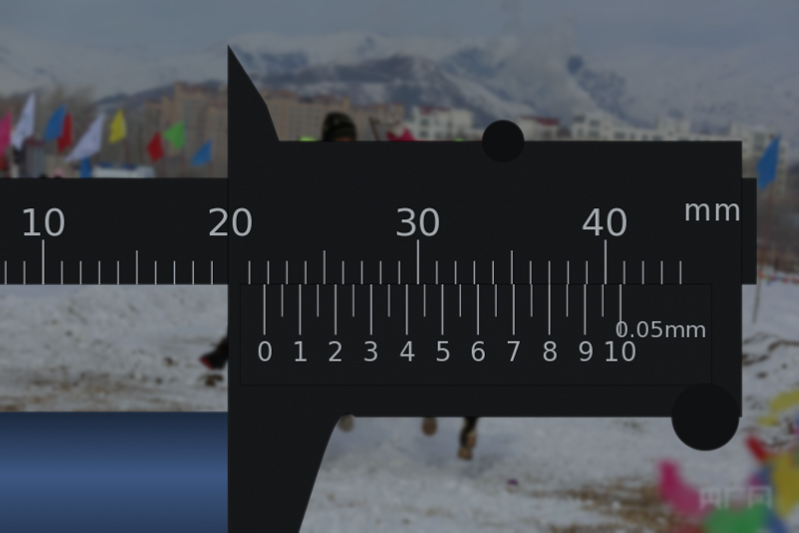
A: 21.8 (mm)
